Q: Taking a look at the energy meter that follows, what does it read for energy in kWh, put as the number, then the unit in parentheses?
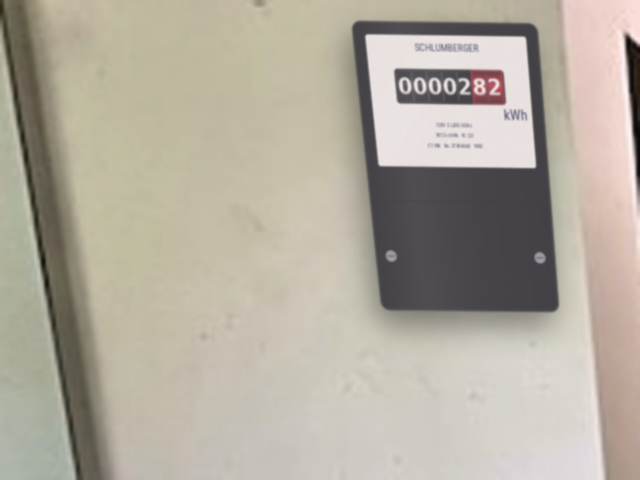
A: 2.82 (kWh)
